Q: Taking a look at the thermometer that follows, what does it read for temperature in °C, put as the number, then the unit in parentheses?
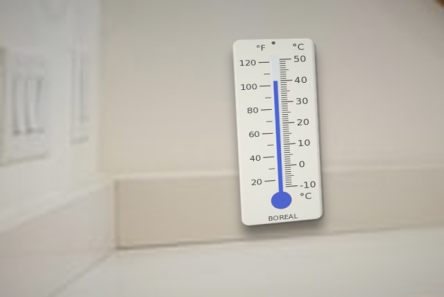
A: 40 (°C)
